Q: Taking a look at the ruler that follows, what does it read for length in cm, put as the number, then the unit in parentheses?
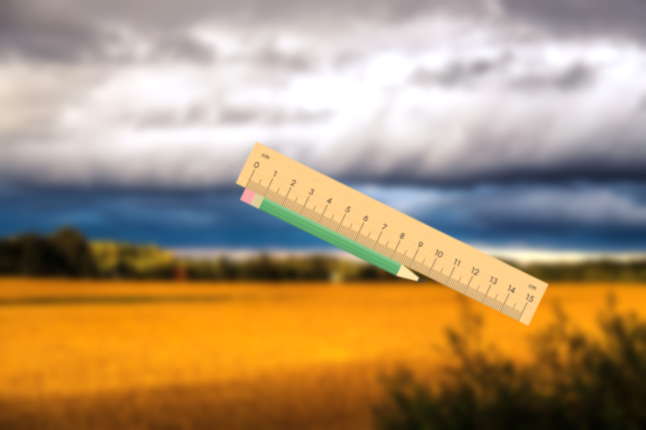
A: 10 (cm)
